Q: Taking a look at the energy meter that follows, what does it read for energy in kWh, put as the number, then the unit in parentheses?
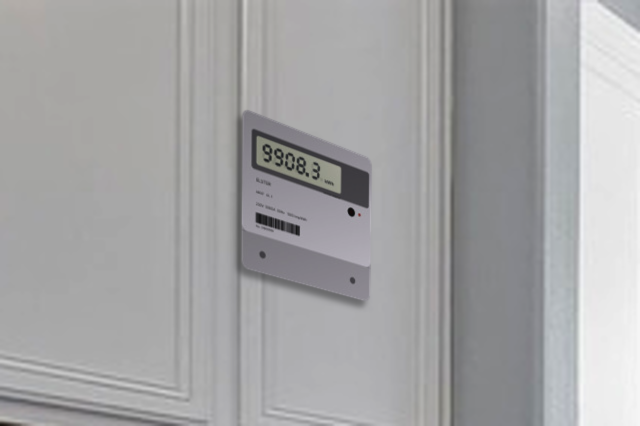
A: 9908.3 (kWh)
